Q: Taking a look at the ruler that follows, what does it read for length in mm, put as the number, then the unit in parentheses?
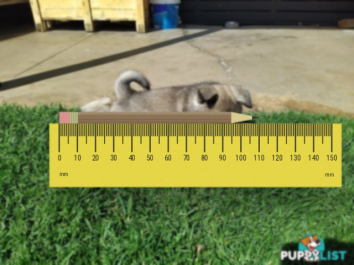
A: 110 (mm)
